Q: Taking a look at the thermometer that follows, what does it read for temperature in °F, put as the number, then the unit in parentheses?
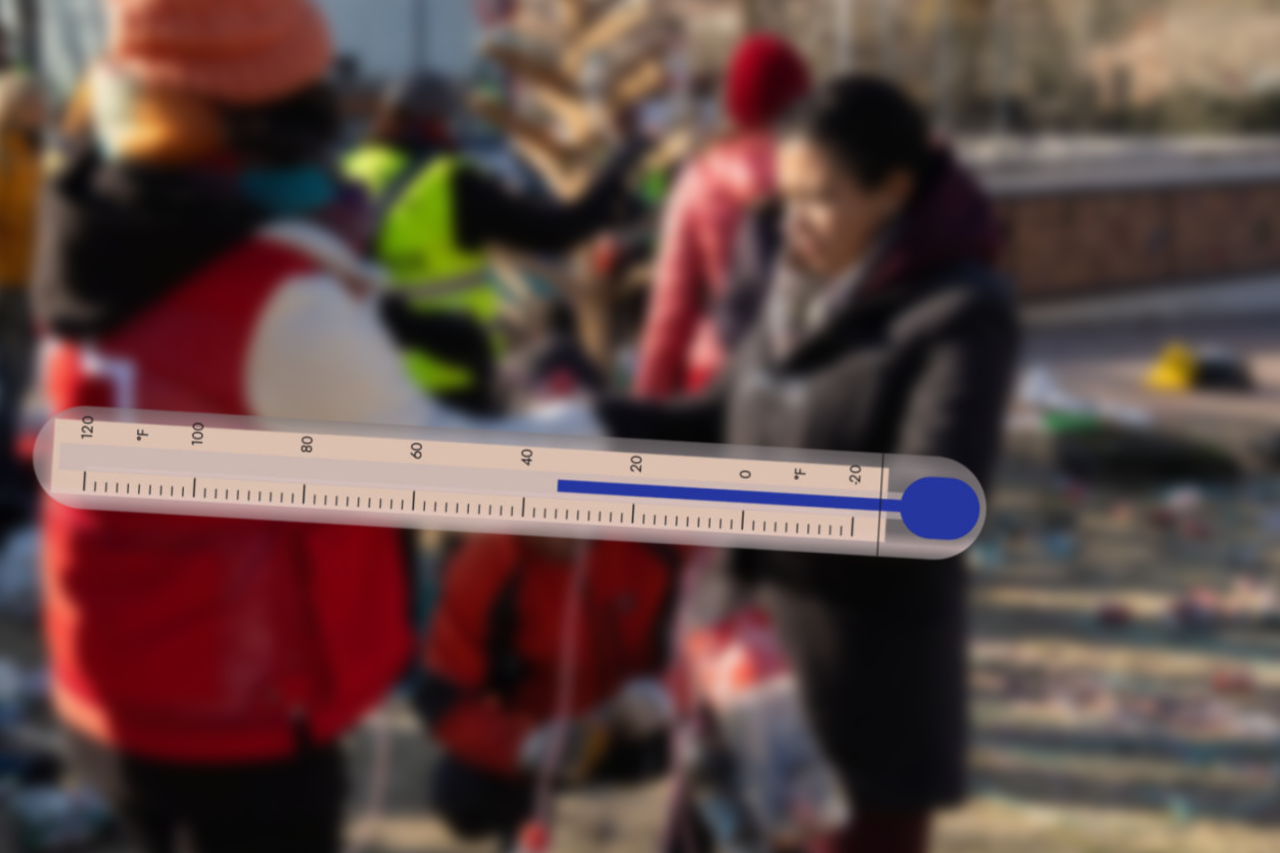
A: 34 (°F)
